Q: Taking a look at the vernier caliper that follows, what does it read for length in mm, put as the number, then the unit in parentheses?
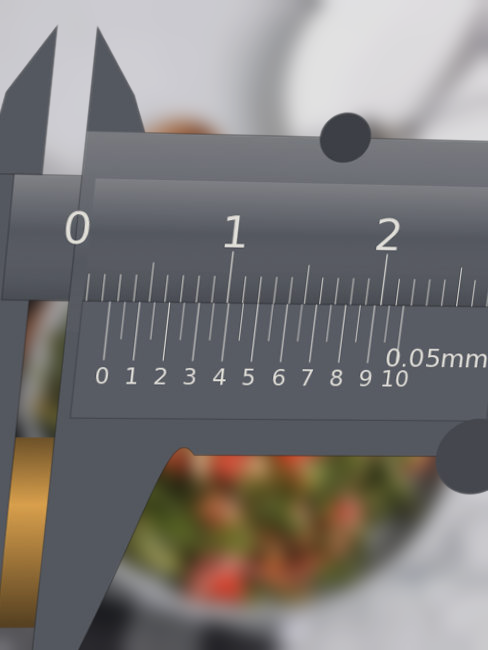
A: 2.5 (mm)
